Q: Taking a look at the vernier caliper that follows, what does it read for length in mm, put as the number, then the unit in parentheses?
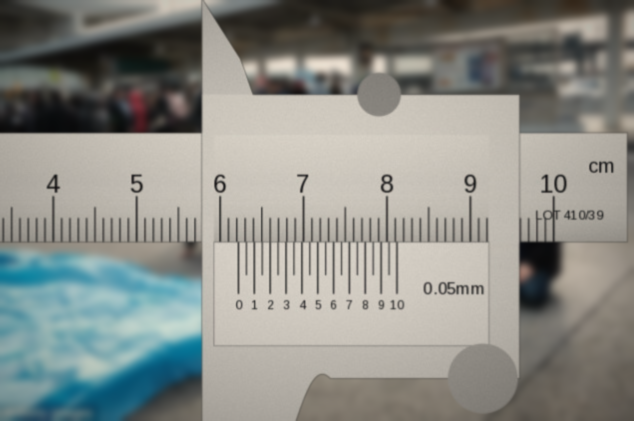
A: 62.2 (mm)
